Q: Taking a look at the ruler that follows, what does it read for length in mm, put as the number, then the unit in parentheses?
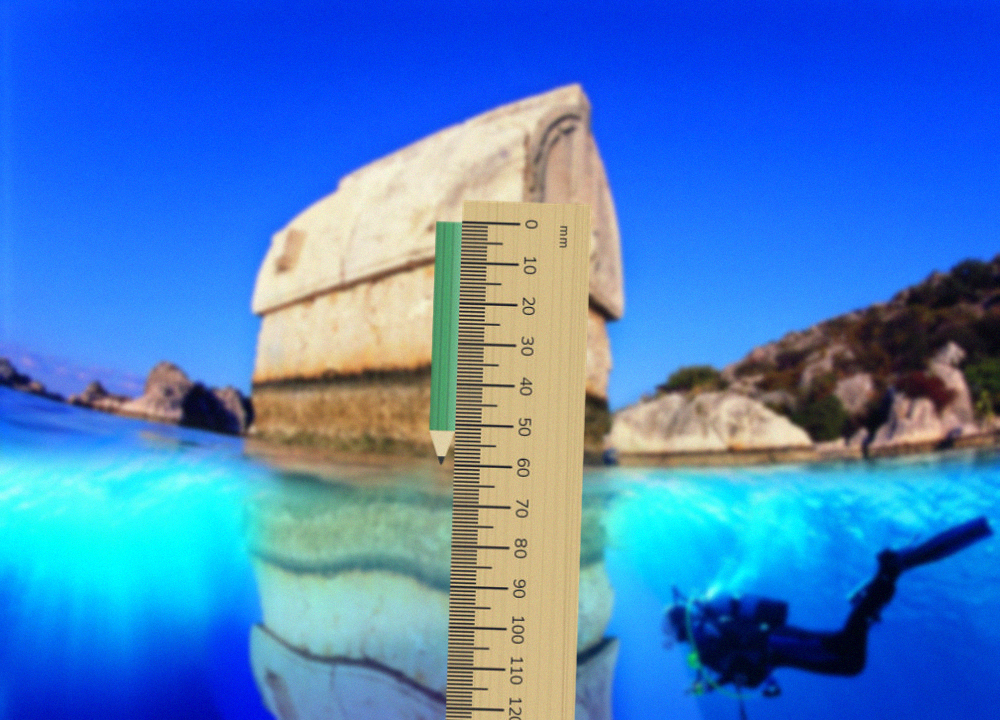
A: 60 (mm)
